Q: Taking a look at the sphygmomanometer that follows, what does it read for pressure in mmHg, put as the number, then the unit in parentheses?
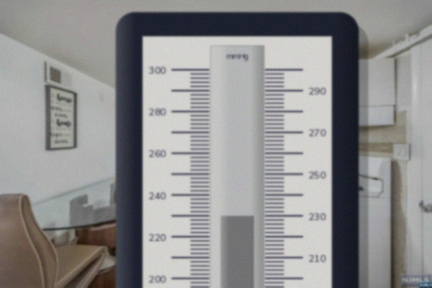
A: 230 (mmHg)
